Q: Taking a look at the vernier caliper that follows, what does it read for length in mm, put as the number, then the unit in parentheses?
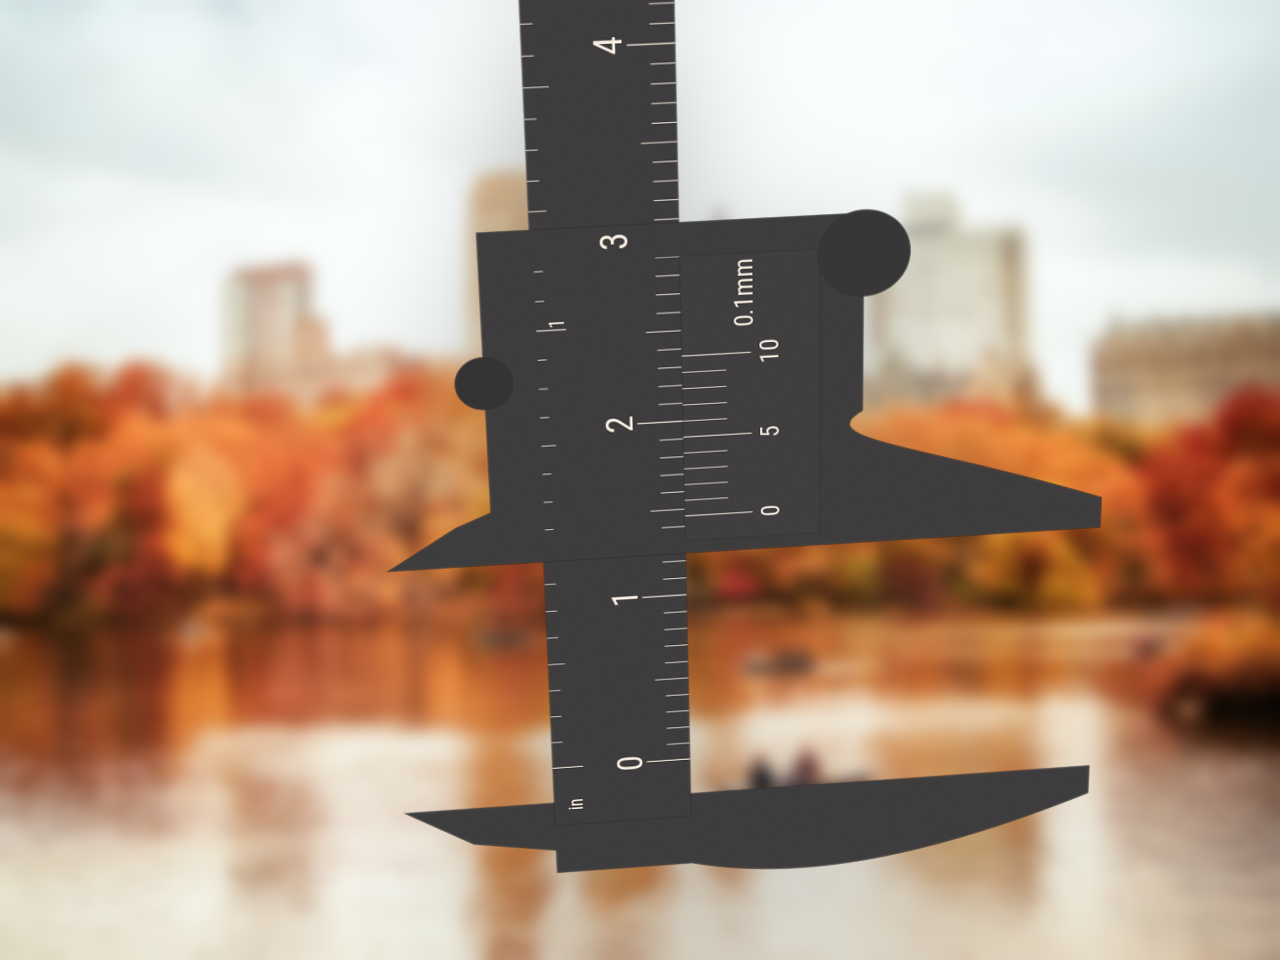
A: 14.6 (mm)
